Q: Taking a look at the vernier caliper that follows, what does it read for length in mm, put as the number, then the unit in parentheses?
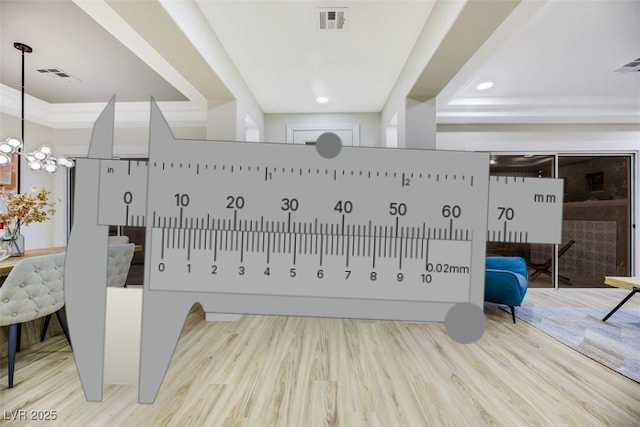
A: 6.8 (mm)
